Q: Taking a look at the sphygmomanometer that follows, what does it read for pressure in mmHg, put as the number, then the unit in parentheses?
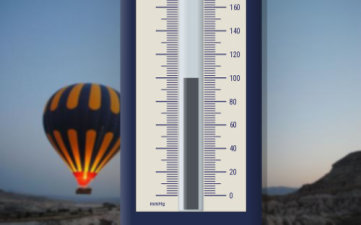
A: 100 (mmHg)
